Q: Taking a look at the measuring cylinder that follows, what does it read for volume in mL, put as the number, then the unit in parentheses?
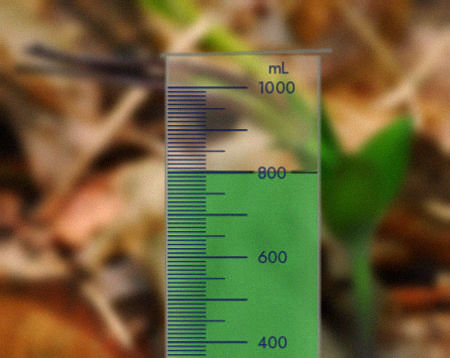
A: 800 (mL)
